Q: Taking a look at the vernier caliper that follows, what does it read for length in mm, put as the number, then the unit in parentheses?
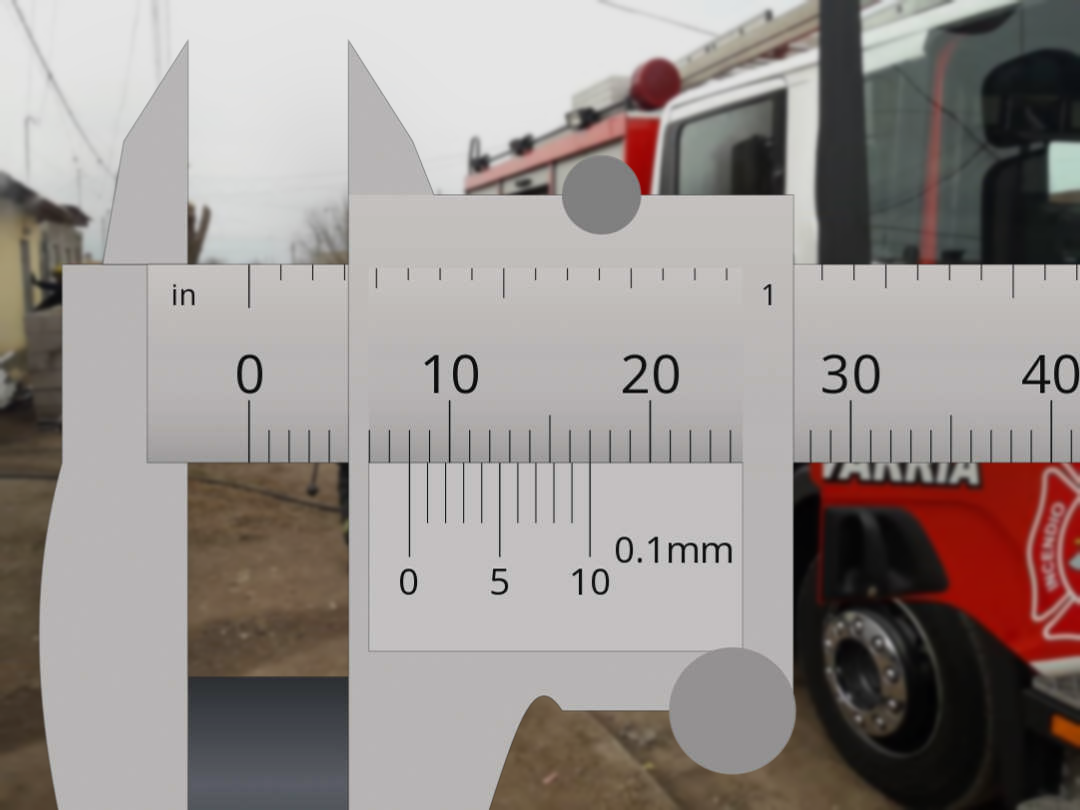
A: 8.0 (mm)
